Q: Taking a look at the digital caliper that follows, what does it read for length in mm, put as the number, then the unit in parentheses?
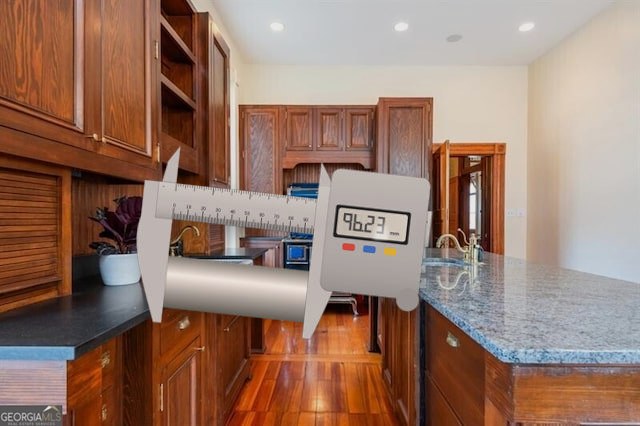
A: 96.23 (mm)
